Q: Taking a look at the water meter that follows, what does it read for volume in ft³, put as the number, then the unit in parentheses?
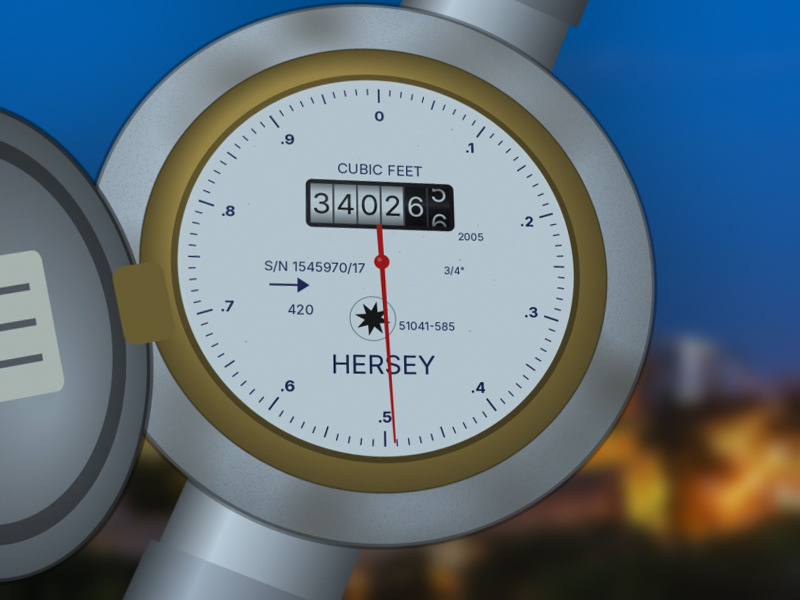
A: 340265.49 (ft³)
